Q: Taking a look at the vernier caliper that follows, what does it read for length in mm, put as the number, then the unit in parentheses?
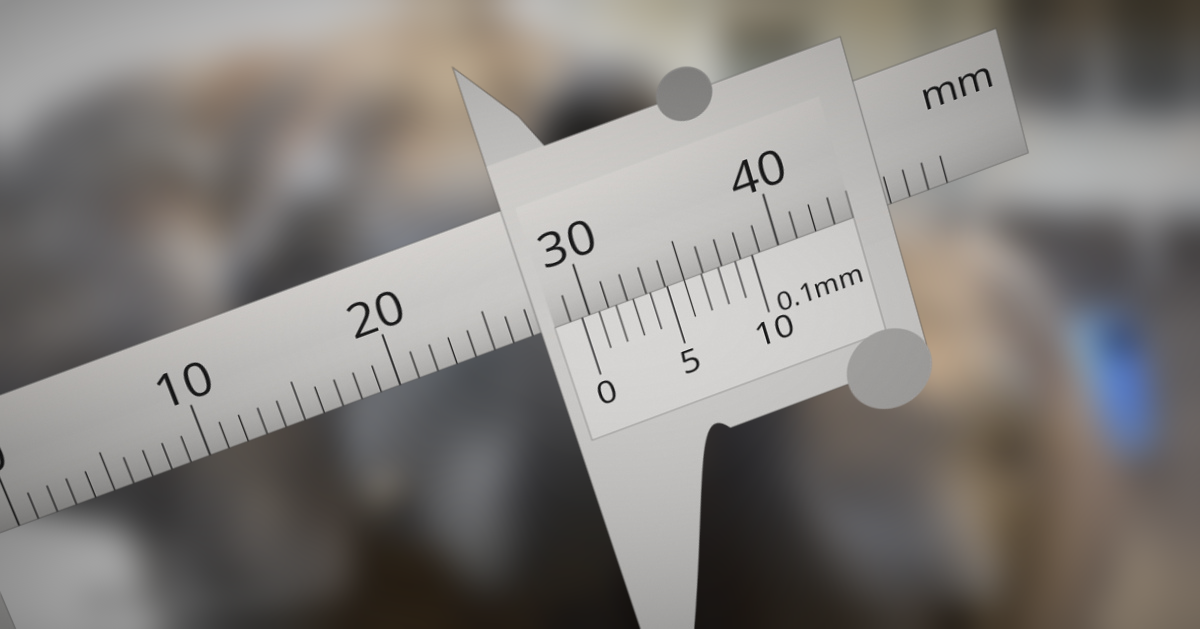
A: 29.6 (mm)
